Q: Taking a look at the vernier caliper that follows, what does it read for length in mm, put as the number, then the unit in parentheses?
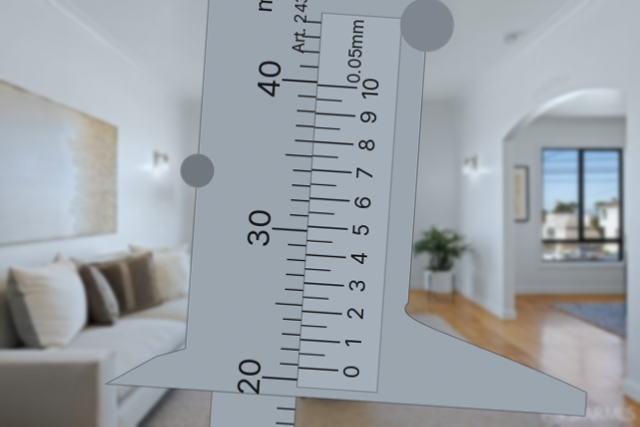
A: 20.8 (mm)
